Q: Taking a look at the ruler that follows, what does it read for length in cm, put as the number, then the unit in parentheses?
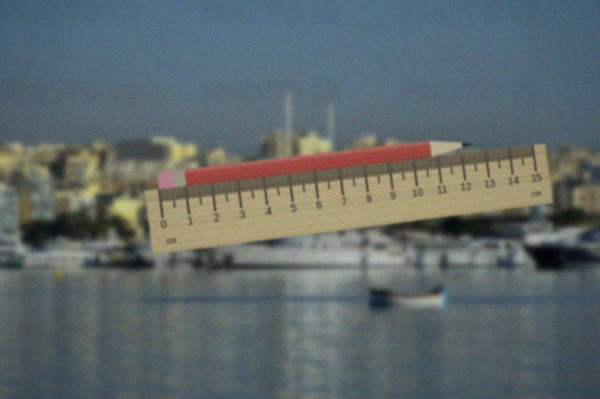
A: 12.5 (cm)
